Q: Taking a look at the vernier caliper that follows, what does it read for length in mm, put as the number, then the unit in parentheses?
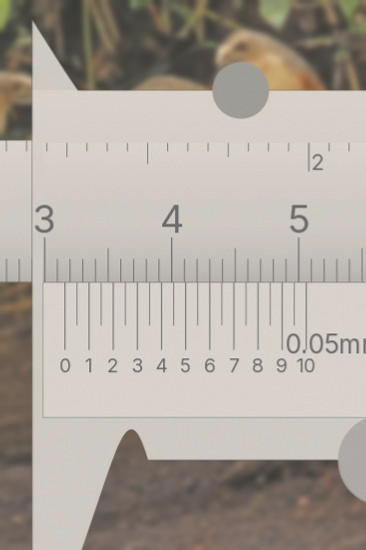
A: 31.6 (mm)
